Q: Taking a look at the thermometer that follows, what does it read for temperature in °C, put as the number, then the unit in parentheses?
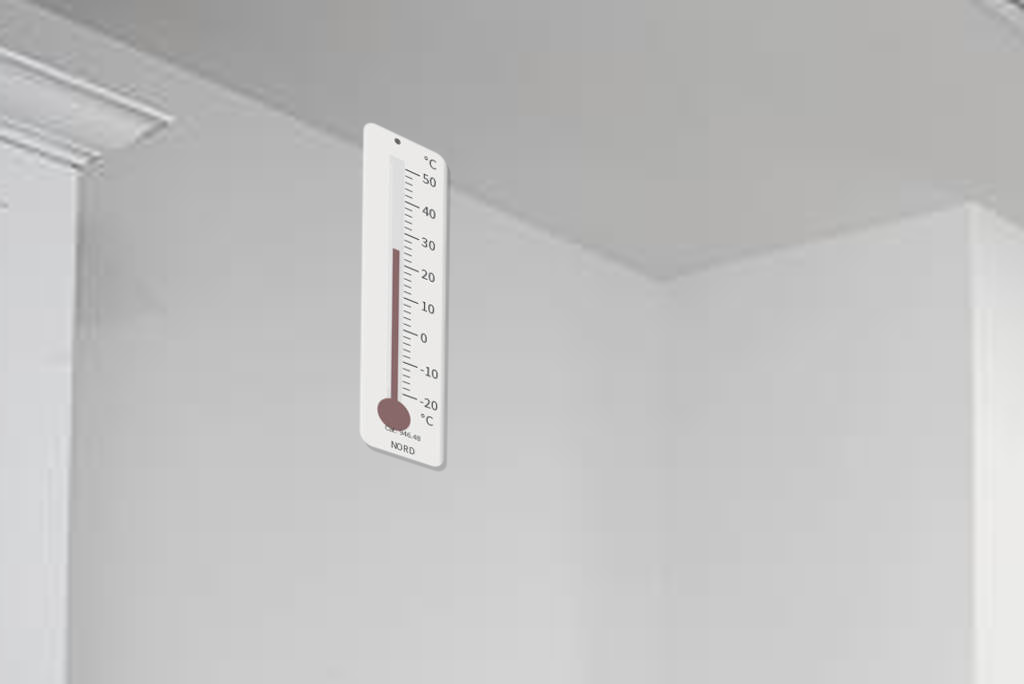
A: 24 (°C)
